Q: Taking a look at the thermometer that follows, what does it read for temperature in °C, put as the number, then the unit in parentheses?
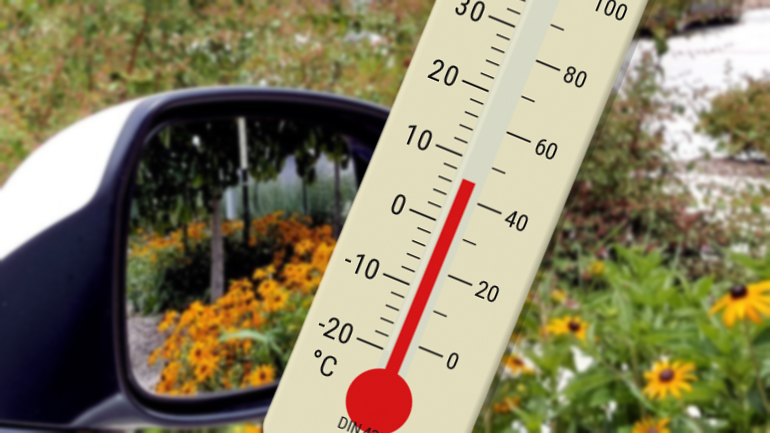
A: 7 (°C)
